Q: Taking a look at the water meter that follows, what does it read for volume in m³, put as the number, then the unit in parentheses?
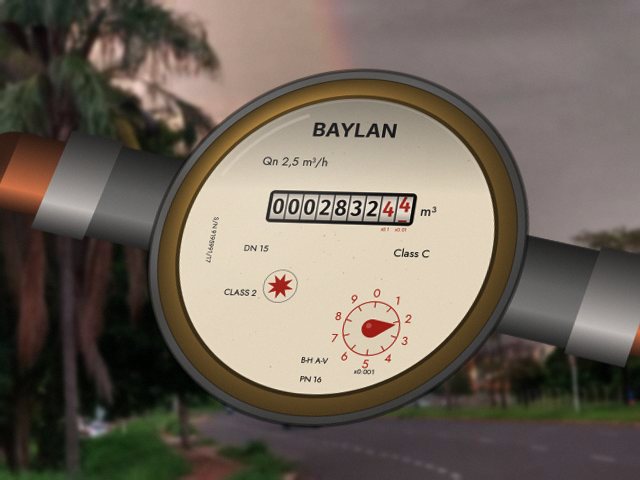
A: 2832.442 (m³)
